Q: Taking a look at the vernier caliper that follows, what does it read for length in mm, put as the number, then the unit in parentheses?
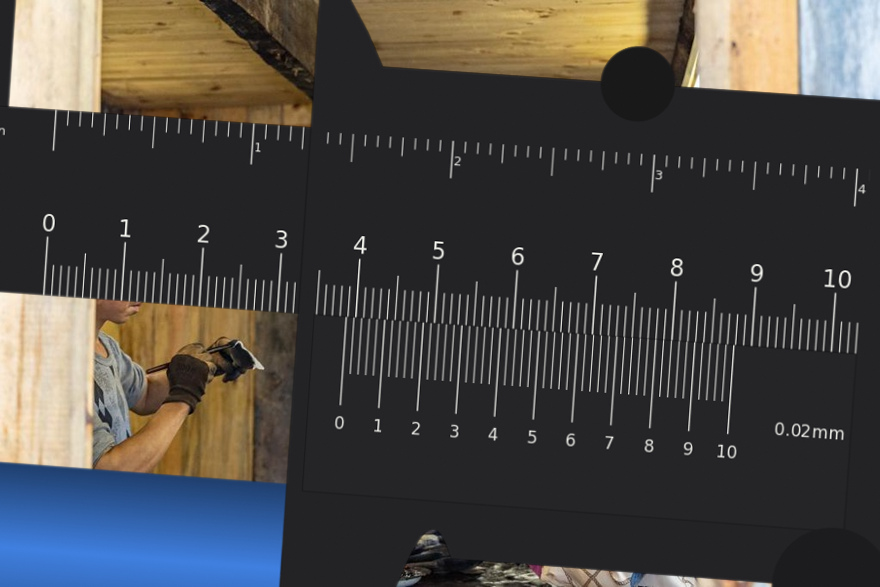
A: 38.8 (mm)
